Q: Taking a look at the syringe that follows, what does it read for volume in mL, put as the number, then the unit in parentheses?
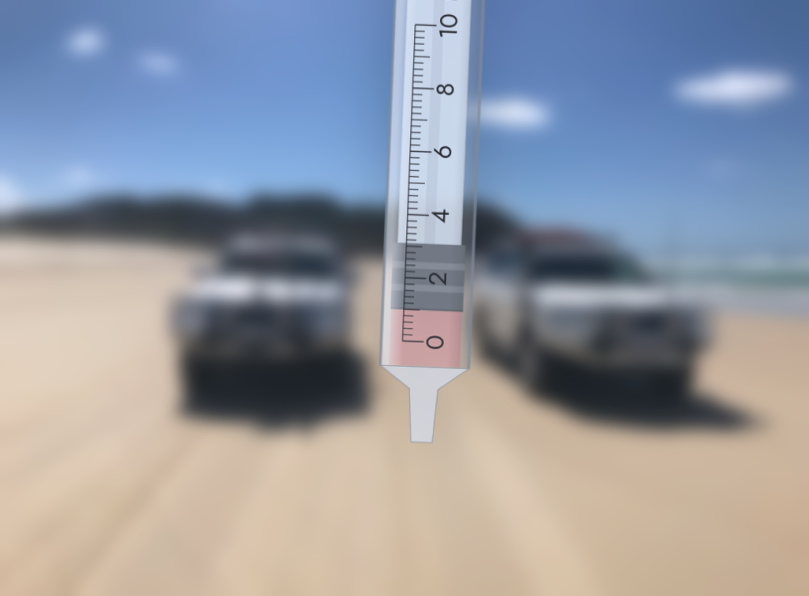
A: 1 (mL)
